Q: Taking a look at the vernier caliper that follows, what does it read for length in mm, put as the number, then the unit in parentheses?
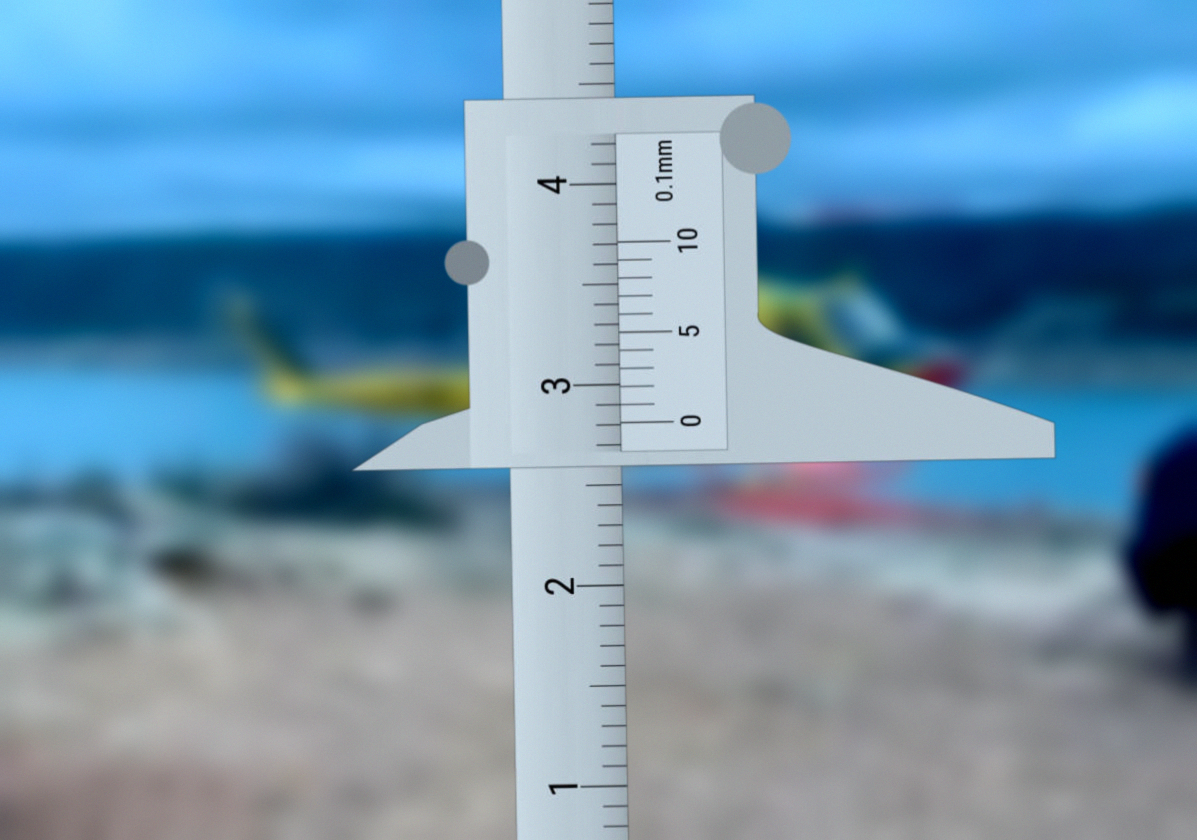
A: 28.1 (mm)
